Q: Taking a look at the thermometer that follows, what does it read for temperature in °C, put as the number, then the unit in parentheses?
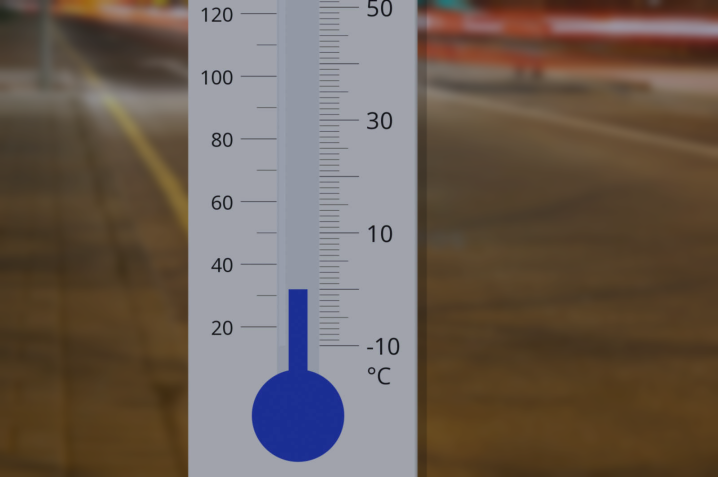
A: 0 (°C)
